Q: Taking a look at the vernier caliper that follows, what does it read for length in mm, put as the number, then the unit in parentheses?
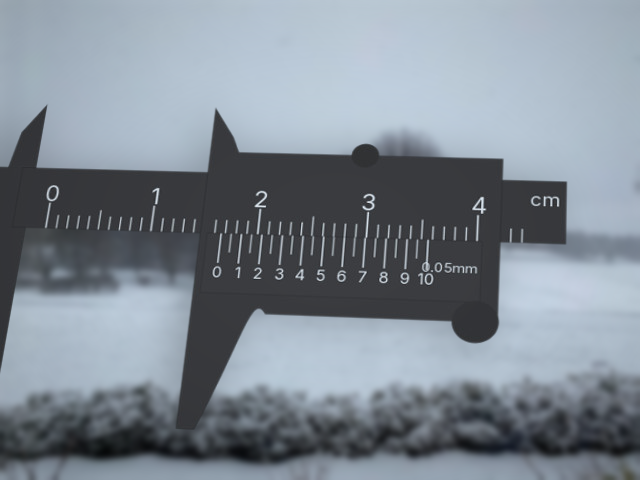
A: 16.6 (mm)
